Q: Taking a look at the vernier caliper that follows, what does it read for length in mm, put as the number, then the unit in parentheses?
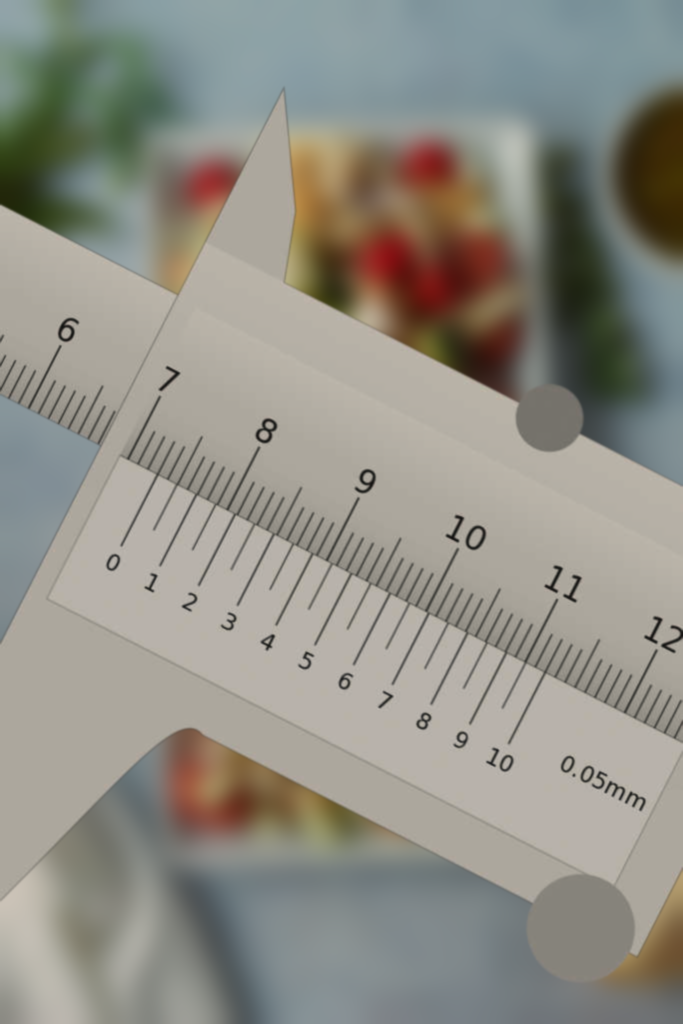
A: 73.0 (mm)
